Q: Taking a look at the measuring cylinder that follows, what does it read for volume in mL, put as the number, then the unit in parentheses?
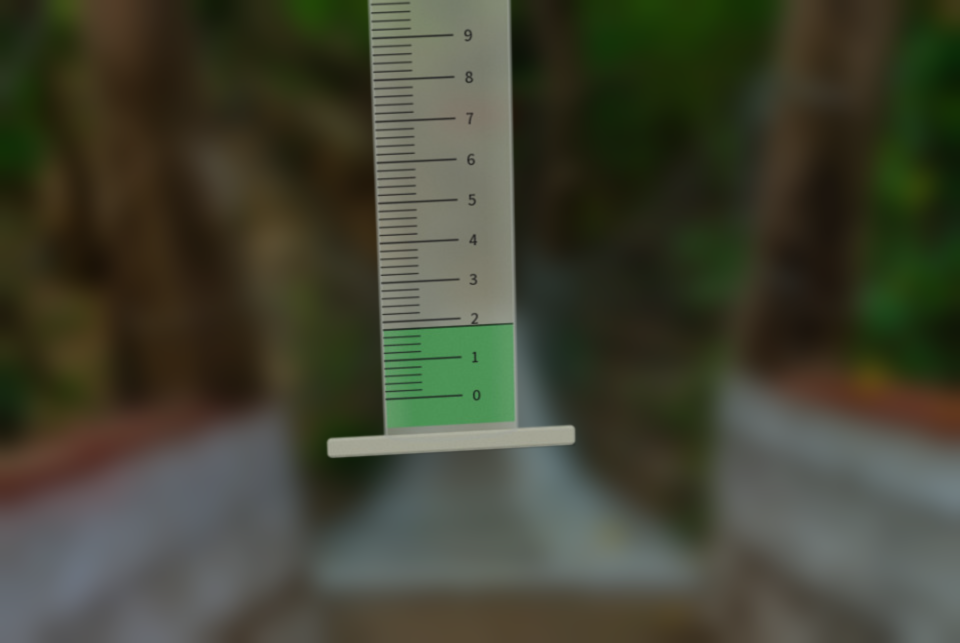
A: 1.8 (mL)
